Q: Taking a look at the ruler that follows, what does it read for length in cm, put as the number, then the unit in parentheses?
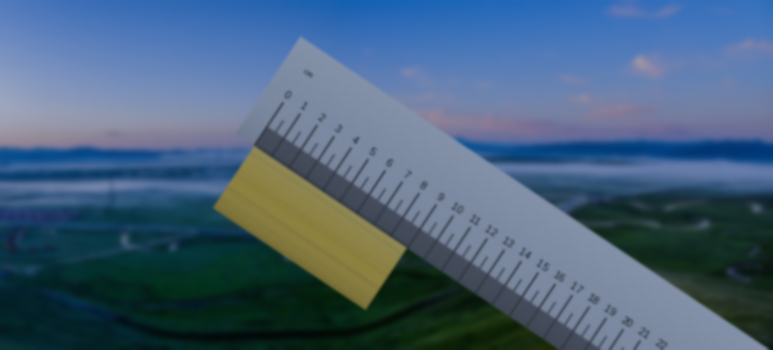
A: 9 (cm)
